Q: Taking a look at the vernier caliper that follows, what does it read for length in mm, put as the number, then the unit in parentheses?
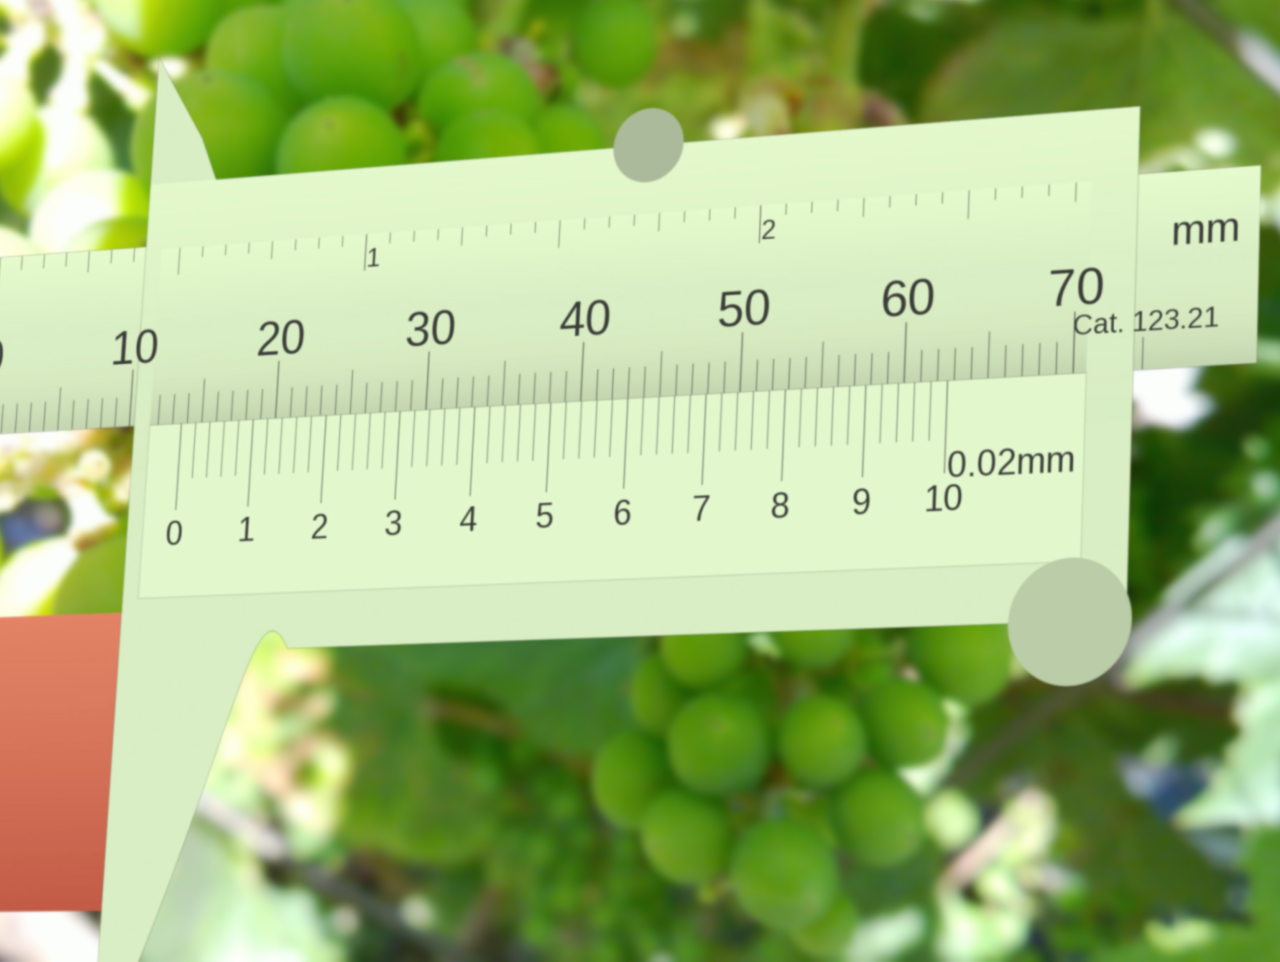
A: 13.6 (mm)
